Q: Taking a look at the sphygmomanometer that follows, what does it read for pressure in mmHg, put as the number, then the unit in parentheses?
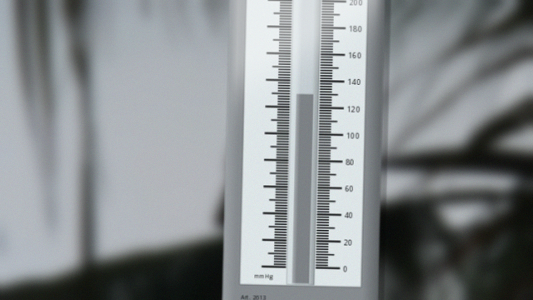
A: 130 (mmHg)
